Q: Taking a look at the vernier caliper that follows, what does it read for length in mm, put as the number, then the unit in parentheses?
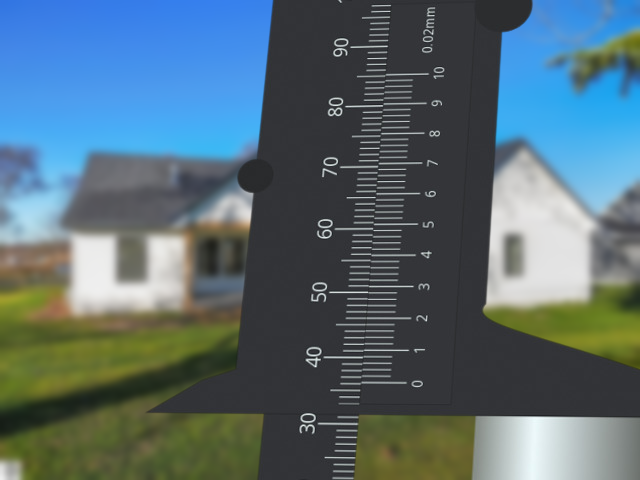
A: 36.2 (mm)
